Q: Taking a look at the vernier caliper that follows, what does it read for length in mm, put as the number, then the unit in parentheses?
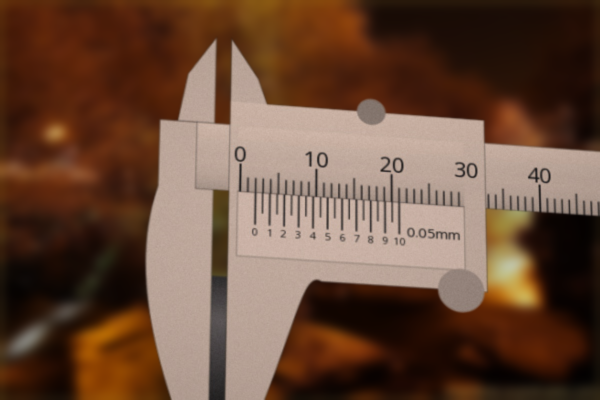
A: 2.0 (mm)
